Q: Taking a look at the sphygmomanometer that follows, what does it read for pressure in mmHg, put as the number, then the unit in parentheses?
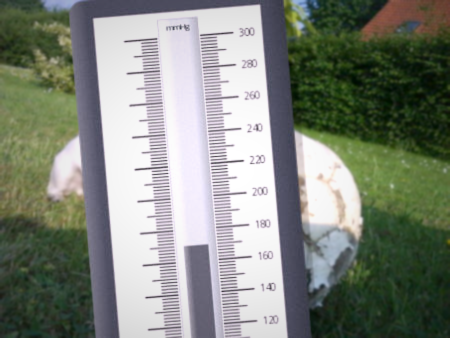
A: 170 (mmHg)
